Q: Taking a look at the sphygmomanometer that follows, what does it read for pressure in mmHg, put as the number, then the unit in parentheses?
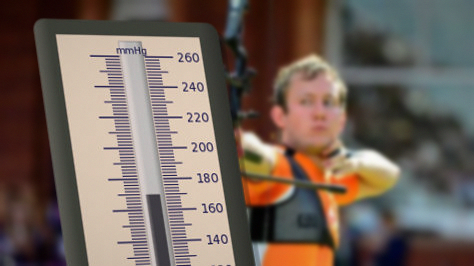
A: 170 (mmHg)
